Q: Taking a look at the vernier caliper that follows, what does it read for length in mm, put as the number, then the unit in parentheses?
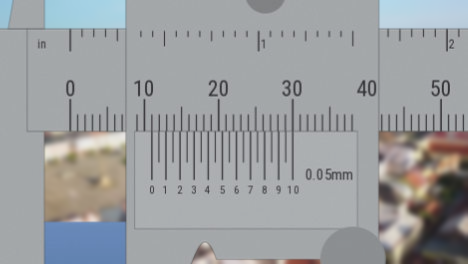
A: 11.0 (mm)
